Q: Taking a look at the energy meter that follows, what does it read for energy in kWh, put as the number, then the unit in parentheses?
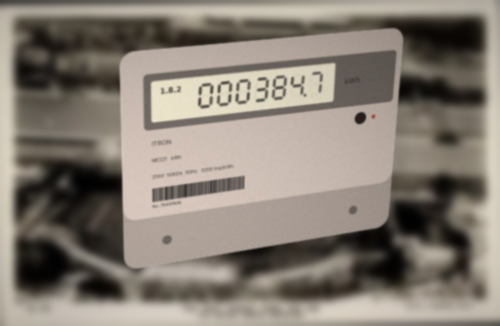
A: 384.7 (kWh)
